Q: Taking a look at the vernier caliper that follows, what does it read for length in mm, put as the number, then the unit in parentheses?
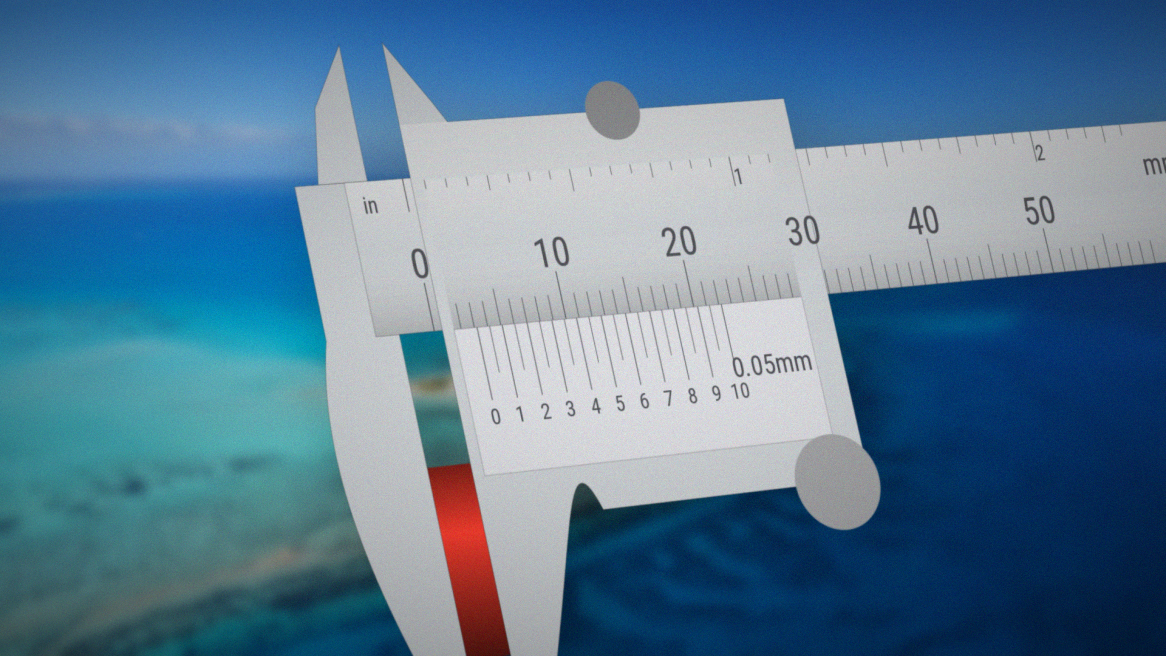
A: 3.2 (mm)
